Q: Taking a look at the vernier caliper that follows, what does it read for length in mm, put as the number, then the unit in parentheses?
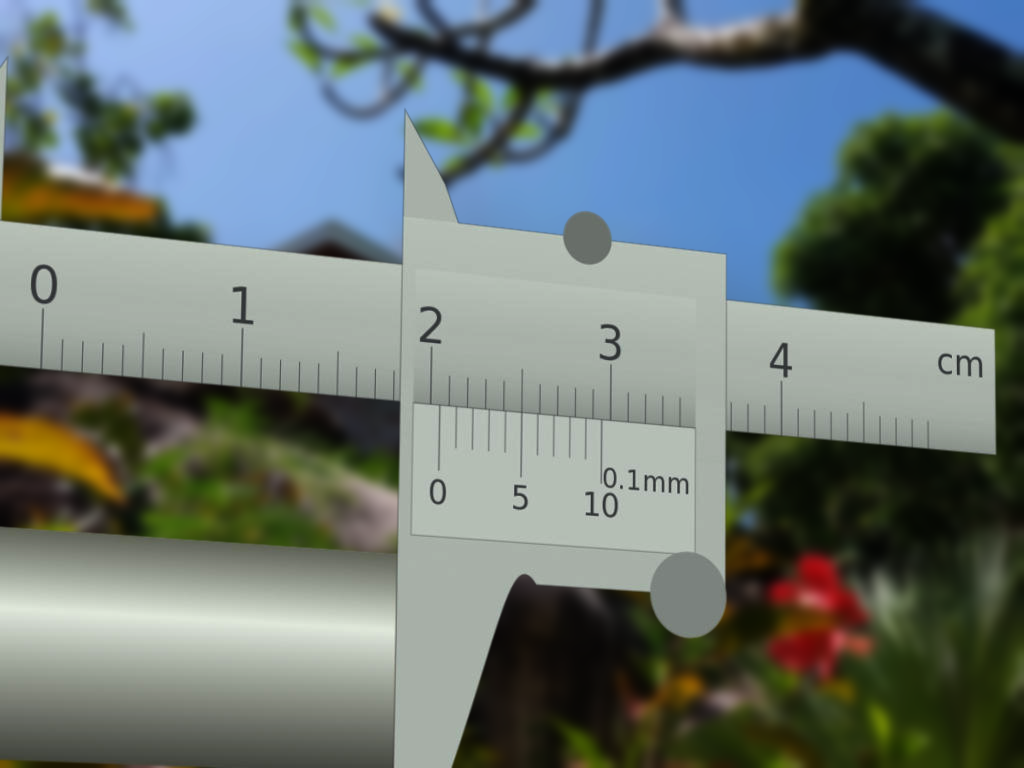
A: 20.5 (mm)
